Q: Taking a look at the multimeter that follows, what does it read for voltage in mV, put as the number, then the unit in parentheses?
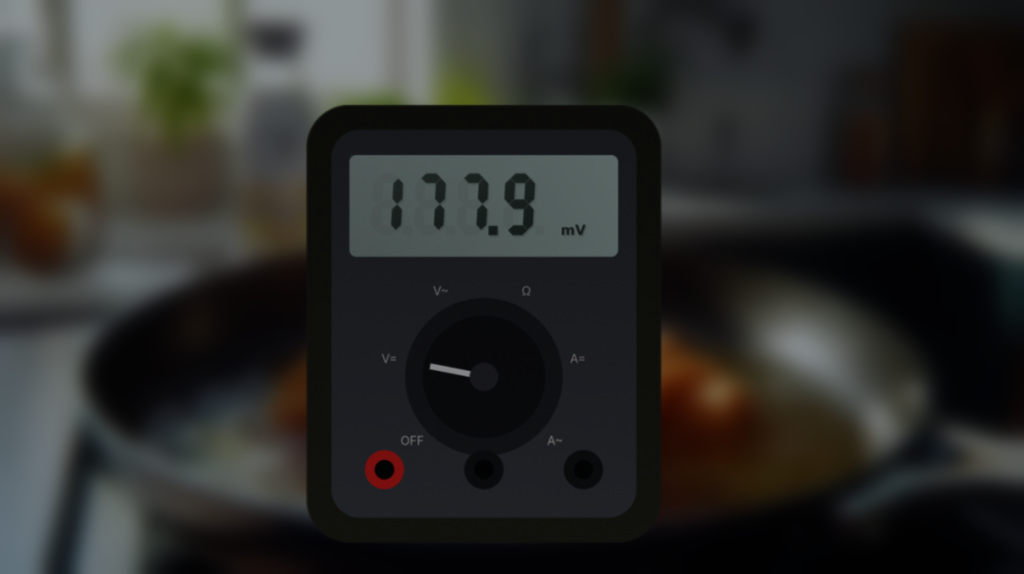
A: 177.9 (mV)
